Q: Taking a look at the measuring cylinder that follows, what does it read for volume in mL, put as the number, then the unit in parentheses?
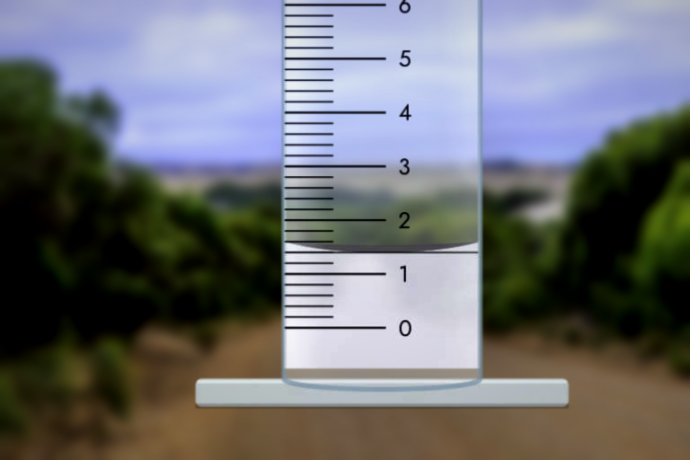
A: 1.4 (mL)
